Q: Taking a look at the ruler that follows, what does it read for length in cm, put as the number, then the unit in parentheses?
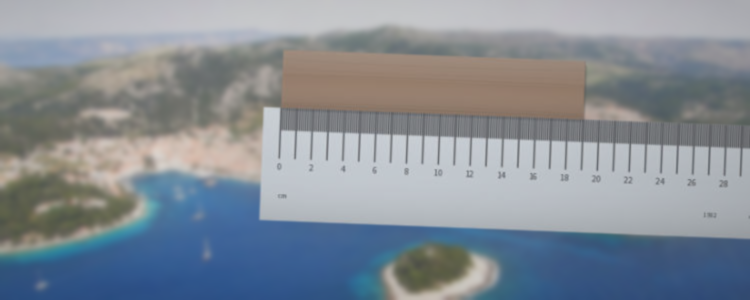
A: 19 (cm)
